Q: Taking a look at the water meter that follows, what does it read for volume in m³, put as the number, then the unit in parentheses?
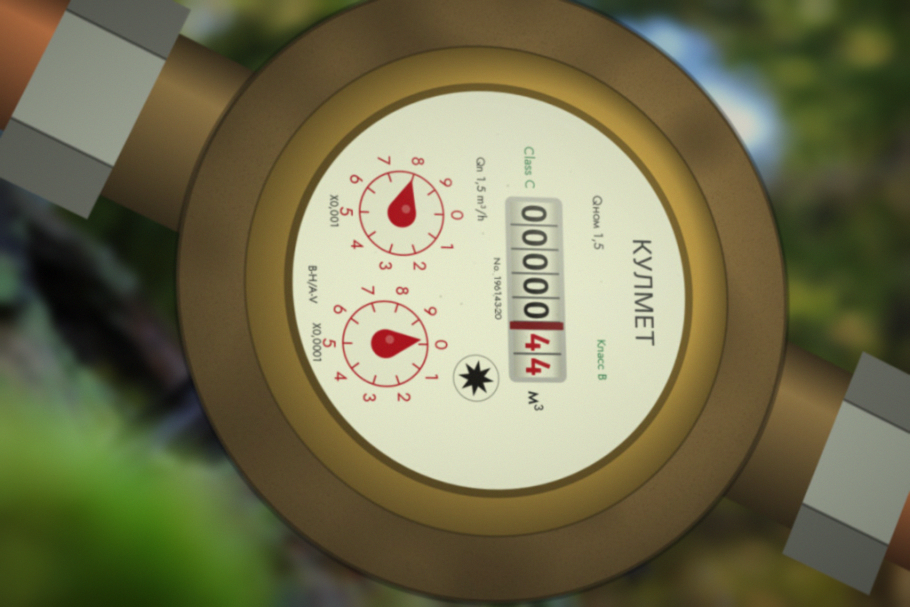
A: 0.4479 (m³)
